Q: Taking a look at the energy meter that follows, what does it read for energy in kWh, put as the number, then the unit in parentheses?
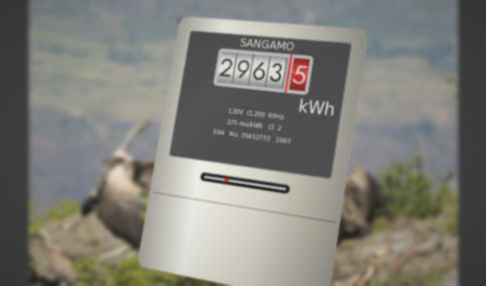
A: 2963.5 (kWh)
